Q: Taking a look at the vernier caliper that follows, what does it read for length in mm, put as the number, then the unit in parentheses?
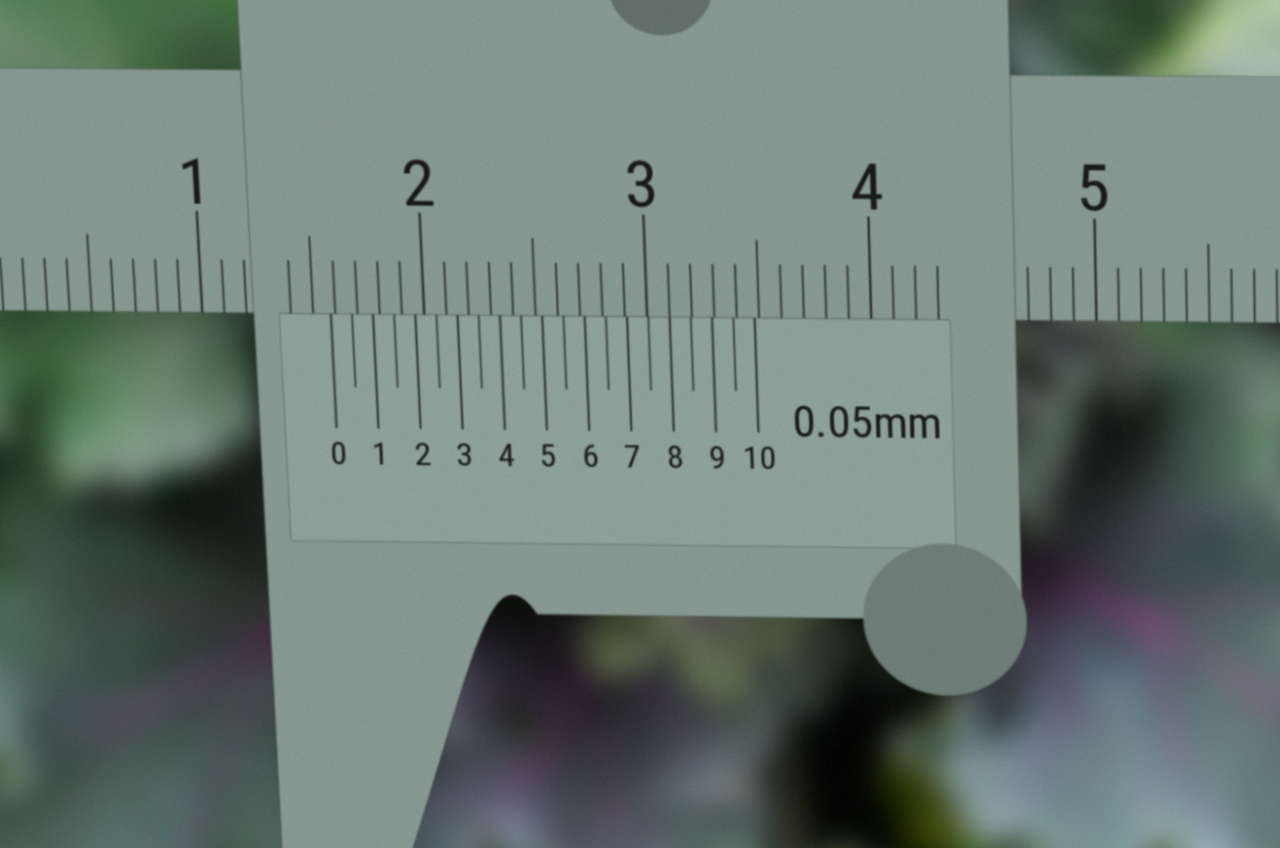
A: 15.8 (mm)
